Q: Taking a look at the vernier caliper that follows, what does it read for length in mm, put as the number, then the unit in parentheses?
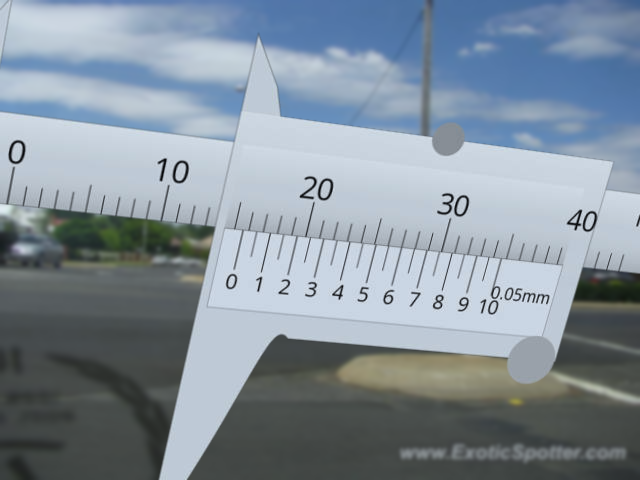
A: 15.6 (mm)
